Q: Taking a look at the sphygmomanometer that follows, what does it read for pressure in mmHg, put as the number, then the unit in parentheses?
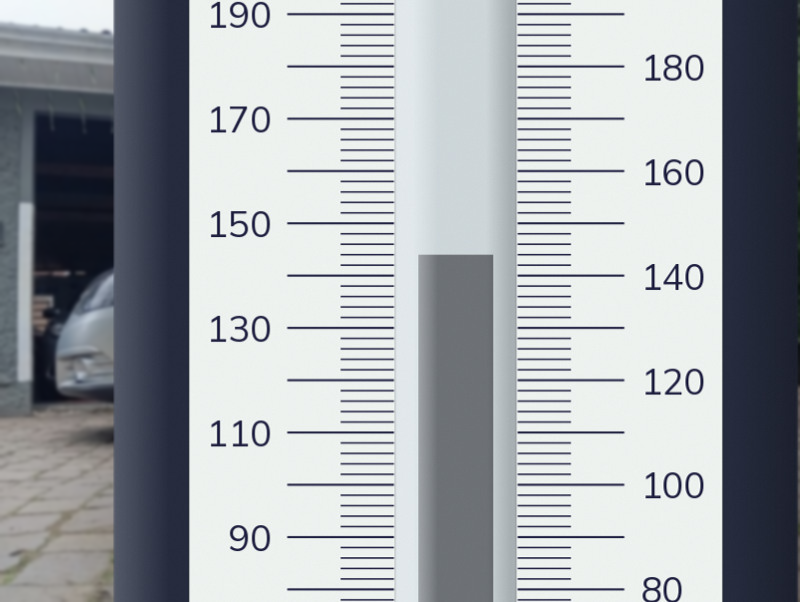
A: 144 (mmHg)
